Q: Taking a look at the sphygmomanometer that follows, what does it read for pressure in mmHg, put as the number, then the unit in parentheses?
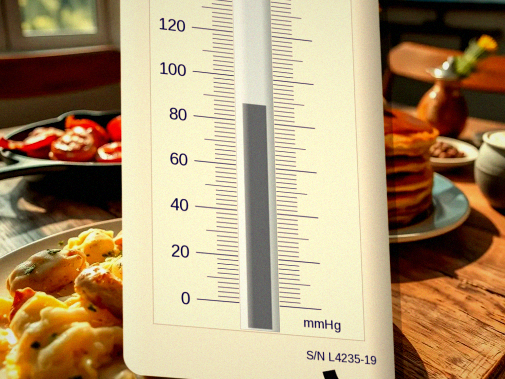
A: 88 (mmHg)
